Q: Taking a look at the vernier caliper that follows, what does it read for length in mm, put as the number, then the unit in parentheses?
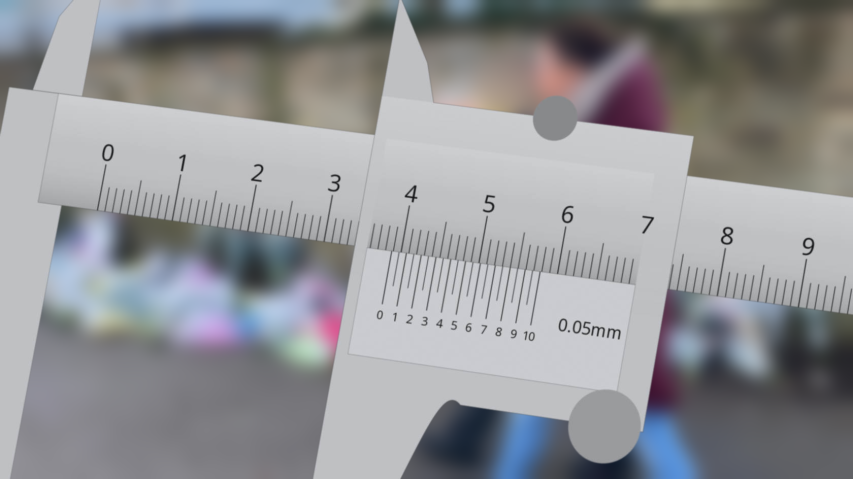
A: 38.8 (mm)
